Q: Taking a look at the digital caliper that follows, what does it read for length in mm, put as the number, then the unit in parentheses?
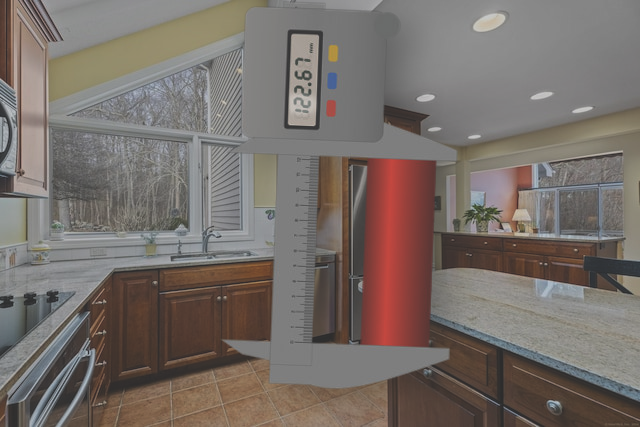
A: 122.67 (mm)
